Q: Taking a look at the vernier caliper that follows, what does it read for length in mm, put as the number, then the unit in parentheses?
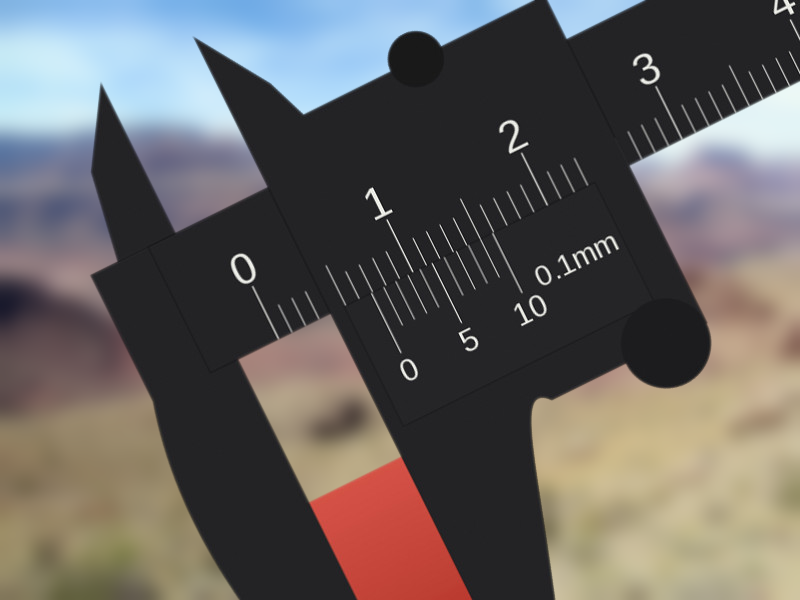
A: 6.9 (mm)
